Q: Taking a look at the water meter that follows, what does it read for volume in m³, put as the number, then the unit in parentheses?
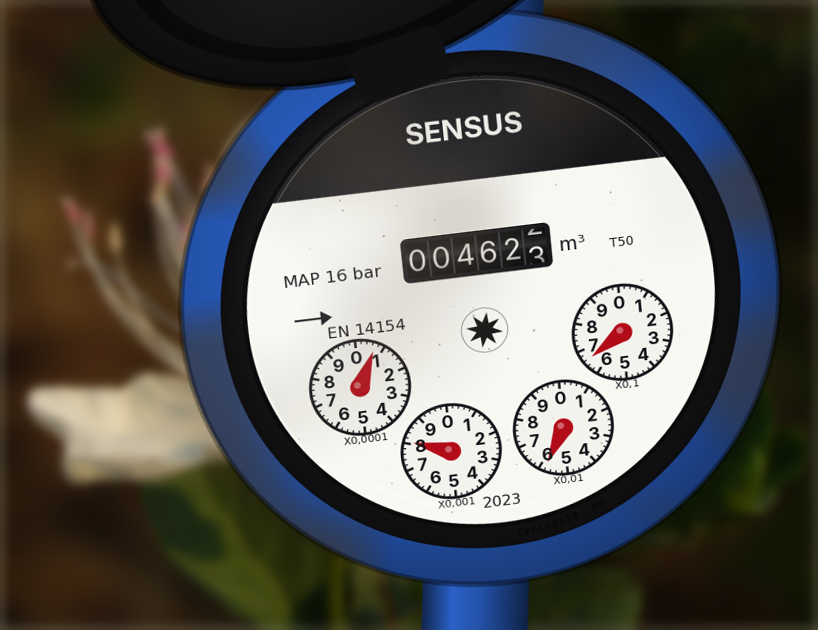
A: 4622.6580 (m³)
